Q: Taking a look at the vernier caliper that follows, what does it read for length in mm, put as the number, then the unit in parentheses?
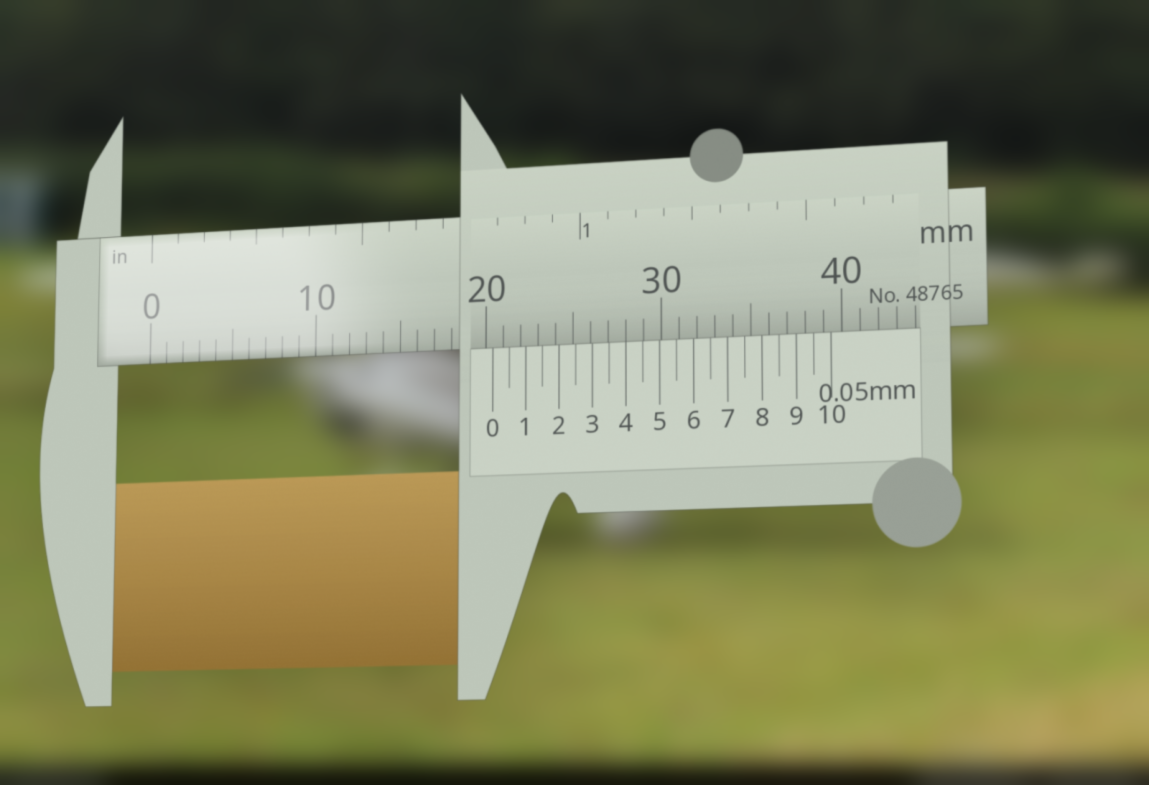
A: 20.4 (mm)
